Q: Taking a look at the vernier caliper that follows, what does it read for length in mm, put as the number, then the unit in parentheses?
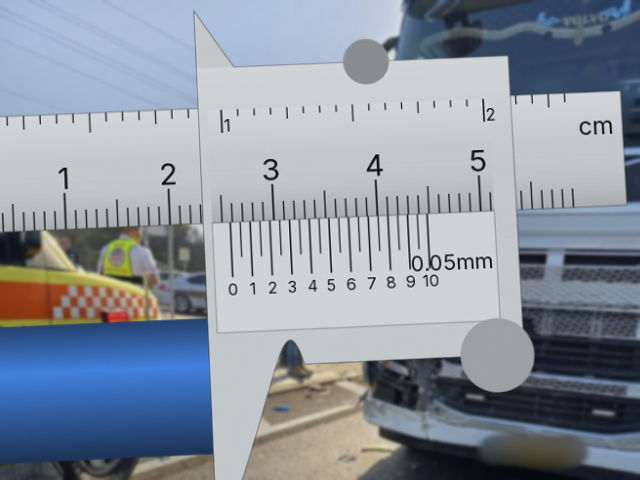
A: 25.8 (mm)
